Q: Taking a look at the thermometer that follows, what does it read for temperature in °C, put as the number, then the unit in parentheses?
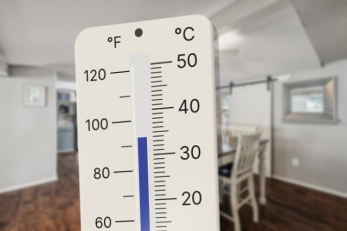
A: 34 (°C)
